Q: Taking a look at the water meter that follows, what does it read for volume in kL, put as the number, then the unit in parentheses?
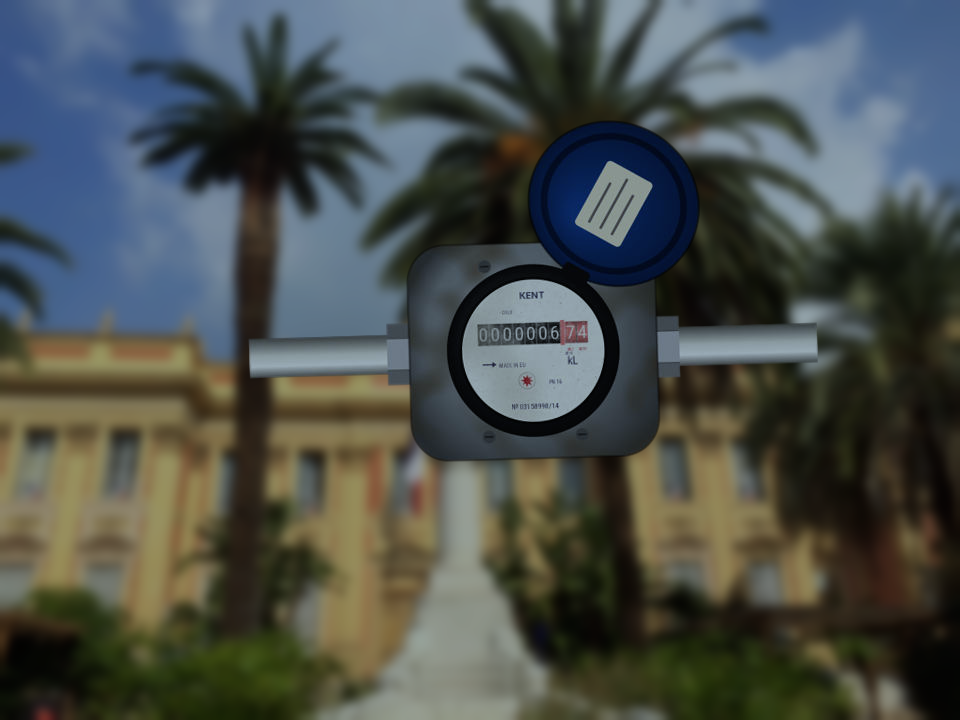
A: 6.74 (kL)
